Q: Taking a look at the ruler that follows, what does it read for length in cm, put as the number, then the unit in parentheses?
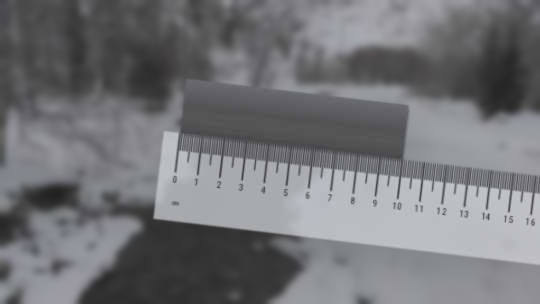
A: 10 (cm)
